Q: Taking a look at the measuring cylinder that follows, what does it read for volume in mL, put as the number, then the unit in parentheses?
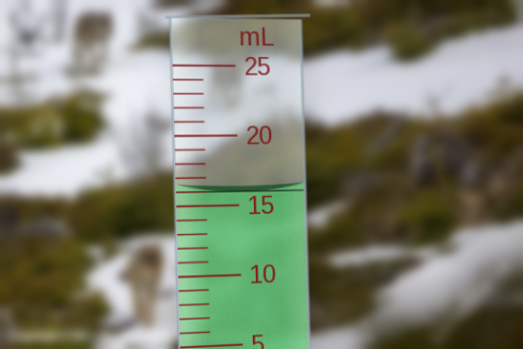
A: 16 (mL)
